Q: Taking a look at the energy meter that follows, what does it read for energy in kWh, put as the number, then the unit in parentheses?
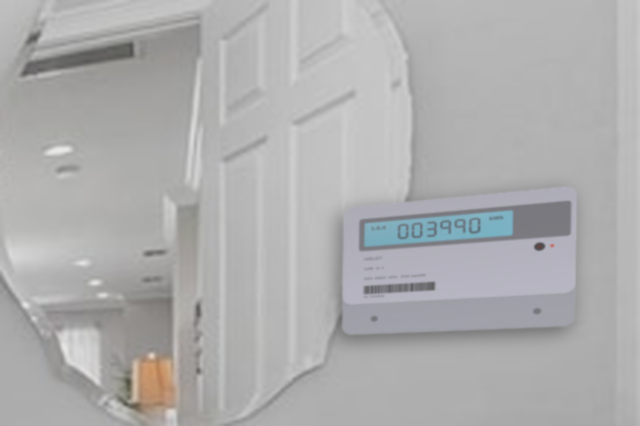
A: 3990 (kWh)
